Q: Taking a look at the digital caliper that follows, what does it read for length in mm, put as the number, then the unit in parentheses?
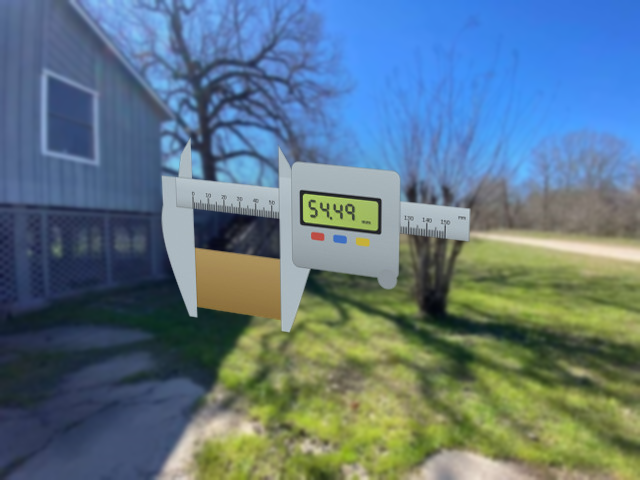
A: 54.49 (mm)
